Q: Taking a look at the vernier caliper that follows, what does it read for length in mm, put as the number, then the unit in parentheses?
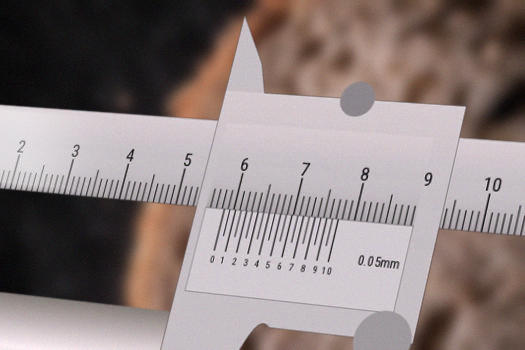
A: 58.4 (mm)
